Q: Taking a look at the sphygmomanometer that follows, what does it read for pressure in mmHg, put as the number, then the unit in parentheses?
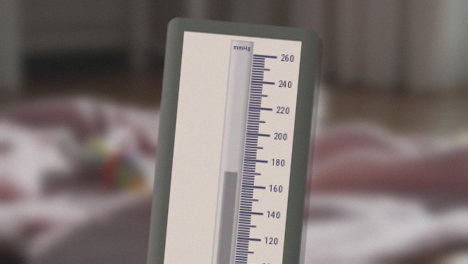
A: 170 (mmHg)
